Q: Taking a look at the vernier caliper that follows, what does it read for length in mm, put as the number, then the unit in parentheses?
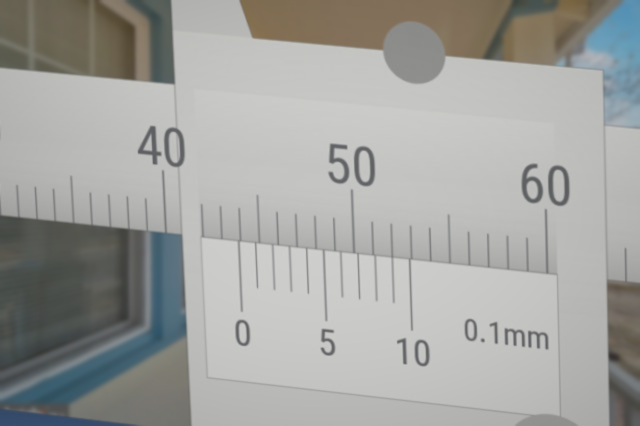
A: 43.9 (mm)
